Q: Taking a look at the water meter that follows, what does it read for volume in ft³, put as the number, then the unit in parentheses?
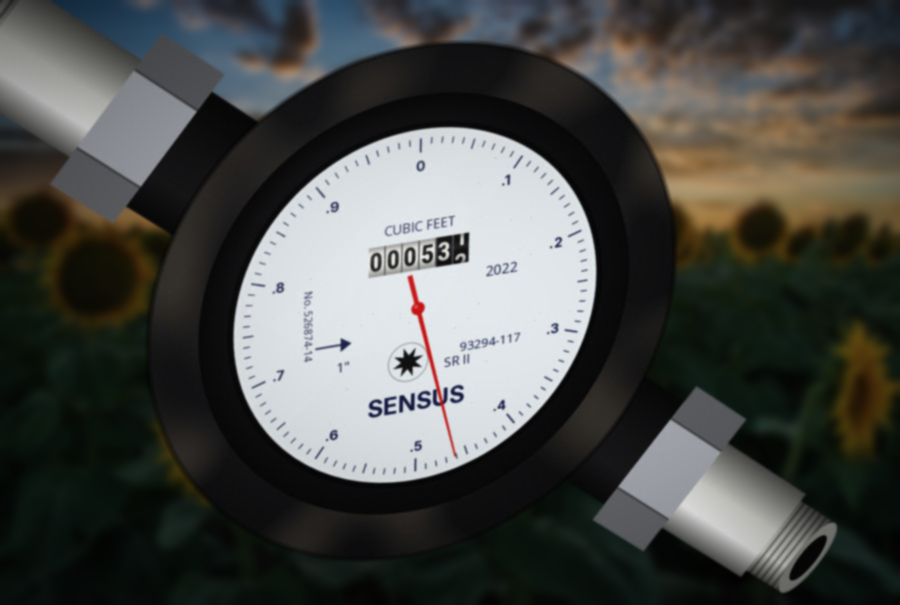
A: 531.46 (ft³)
